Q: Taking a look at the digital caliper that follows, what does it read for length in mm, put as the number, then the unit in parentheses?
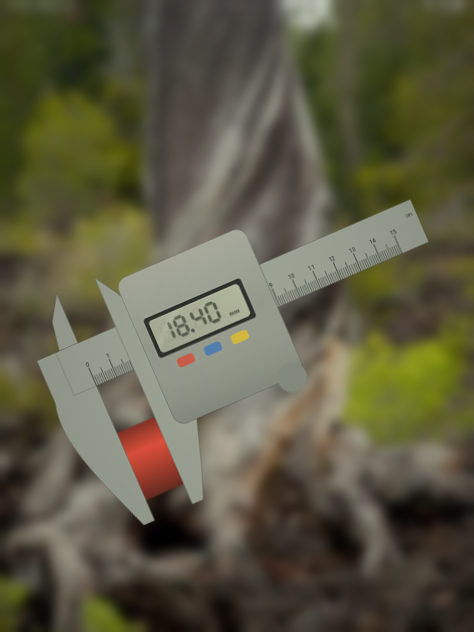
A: 18.40 (mm)
